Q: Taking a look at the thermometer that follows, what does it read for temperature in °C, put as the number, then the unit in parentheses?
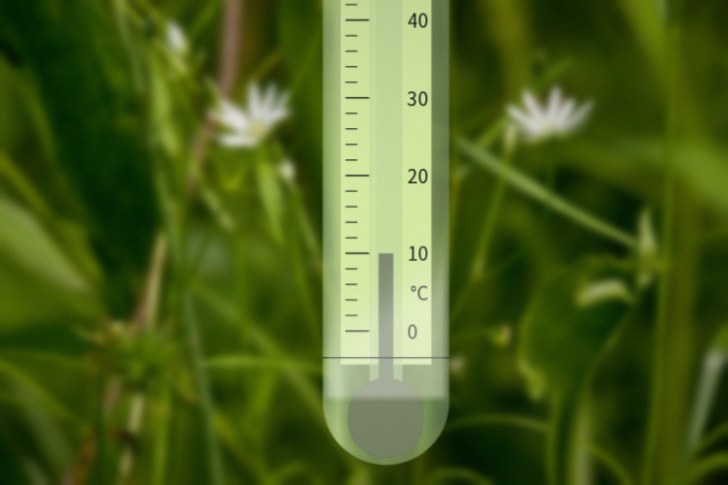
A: 10 (°C)
